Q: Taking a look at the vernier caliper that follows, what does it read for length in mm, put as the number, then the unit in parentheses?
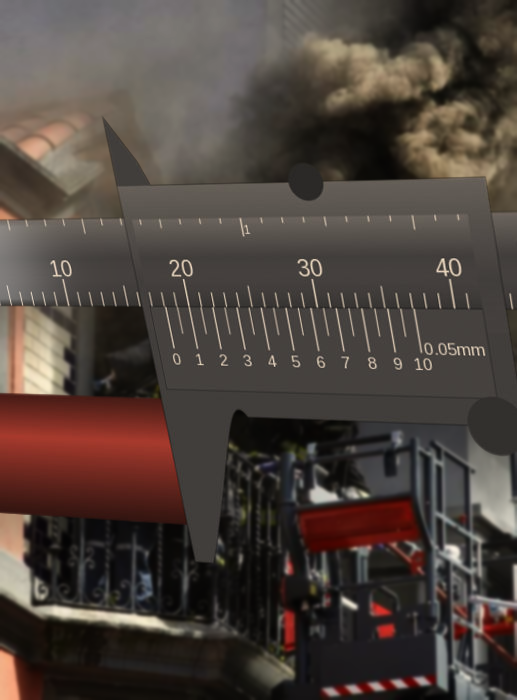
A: 18.1 (mm)
